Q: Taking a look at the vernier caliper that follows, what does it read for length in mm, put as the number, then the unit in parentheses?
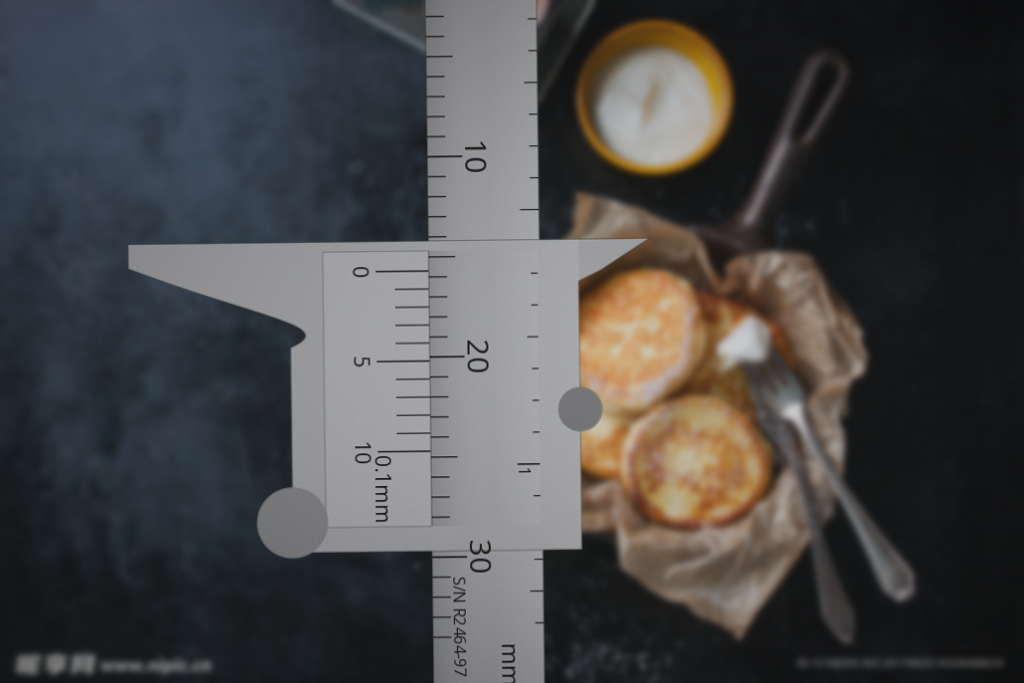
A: 15.7 (mm)
